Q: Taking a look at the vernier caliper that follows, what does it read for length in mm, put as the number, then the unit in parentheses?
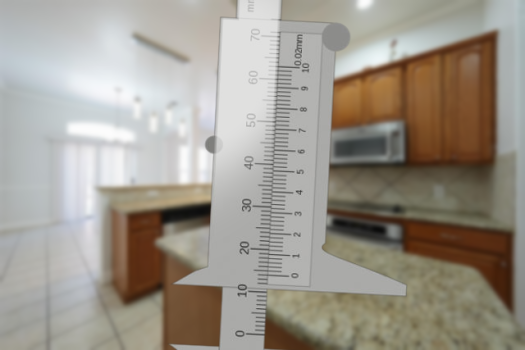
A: 14.0 (mm)
